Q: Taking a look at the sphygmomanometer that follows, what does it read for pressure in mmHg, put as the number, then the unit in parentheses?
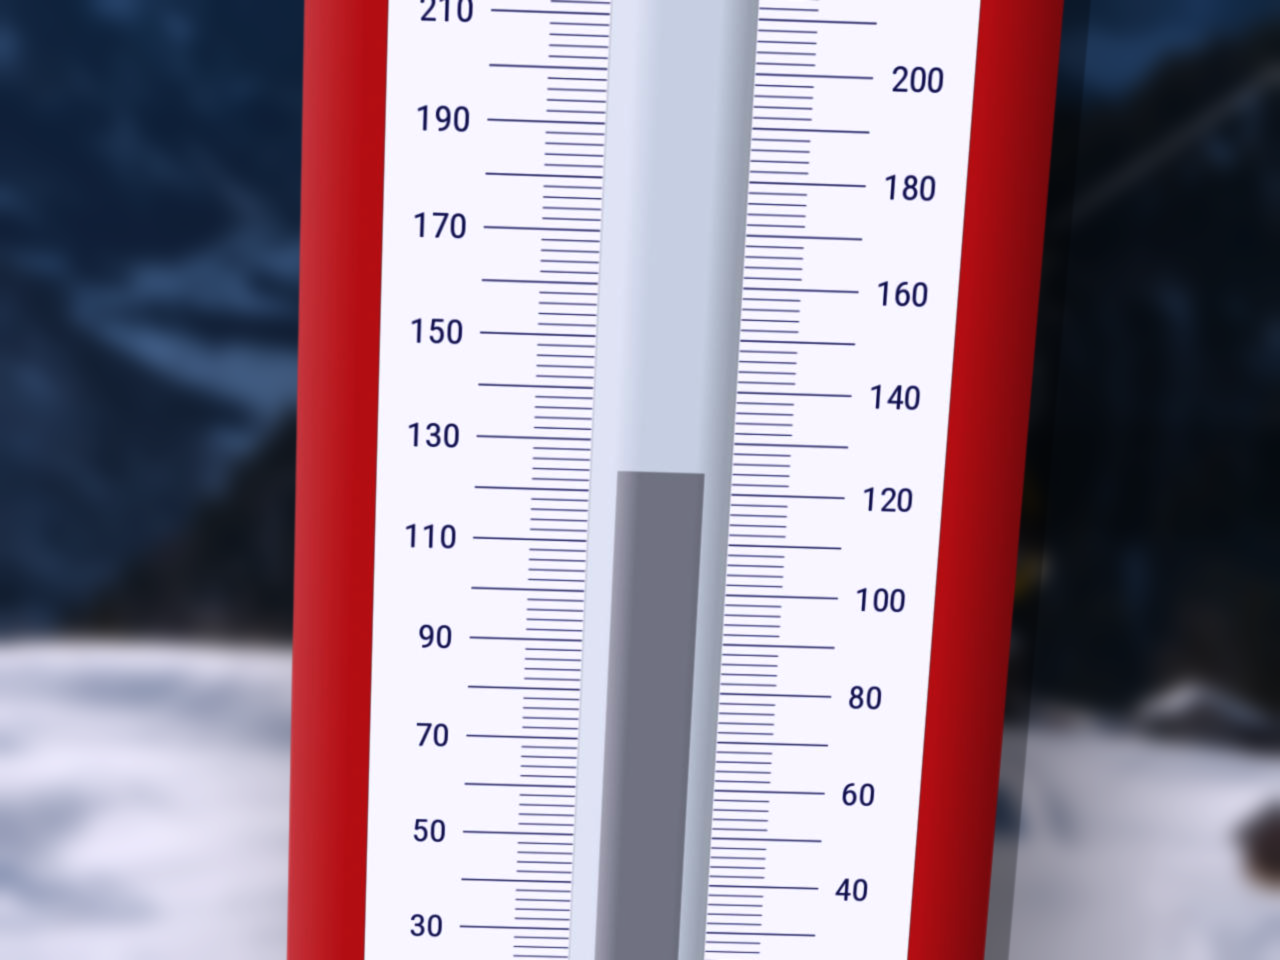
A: 124 (mmHg)
